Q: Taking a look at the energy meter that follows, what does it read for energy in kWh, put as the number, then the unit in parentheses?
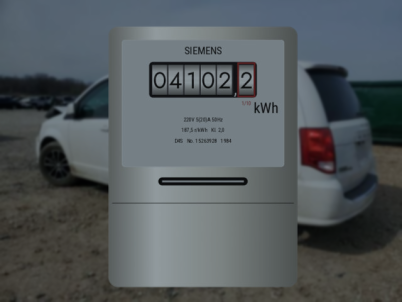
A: 4102.2 (kWh)
